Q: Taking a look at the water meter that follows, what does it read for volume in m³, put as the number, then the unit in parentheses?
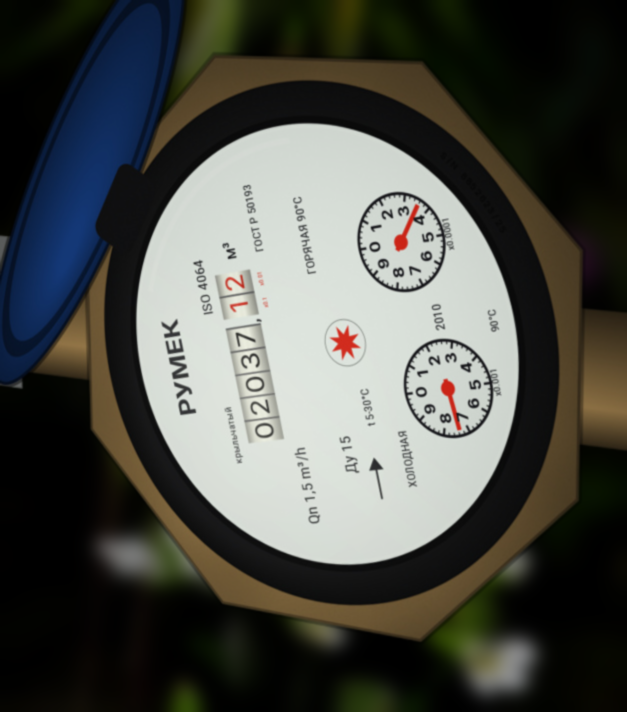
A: 2037.1273 (m³)
